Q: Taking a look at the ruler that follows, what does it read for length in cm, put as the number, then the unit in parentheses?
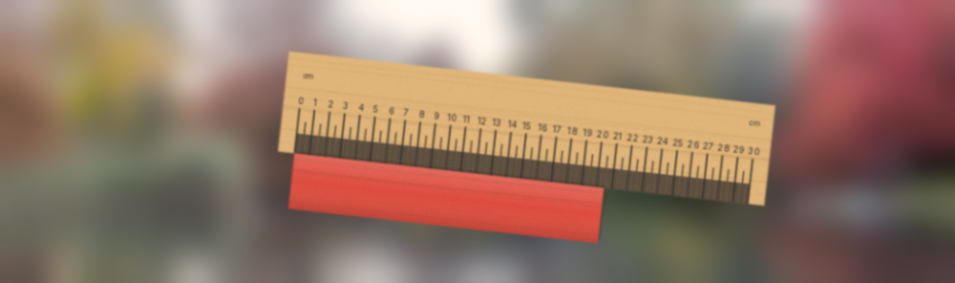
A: 20.5 (cm)
